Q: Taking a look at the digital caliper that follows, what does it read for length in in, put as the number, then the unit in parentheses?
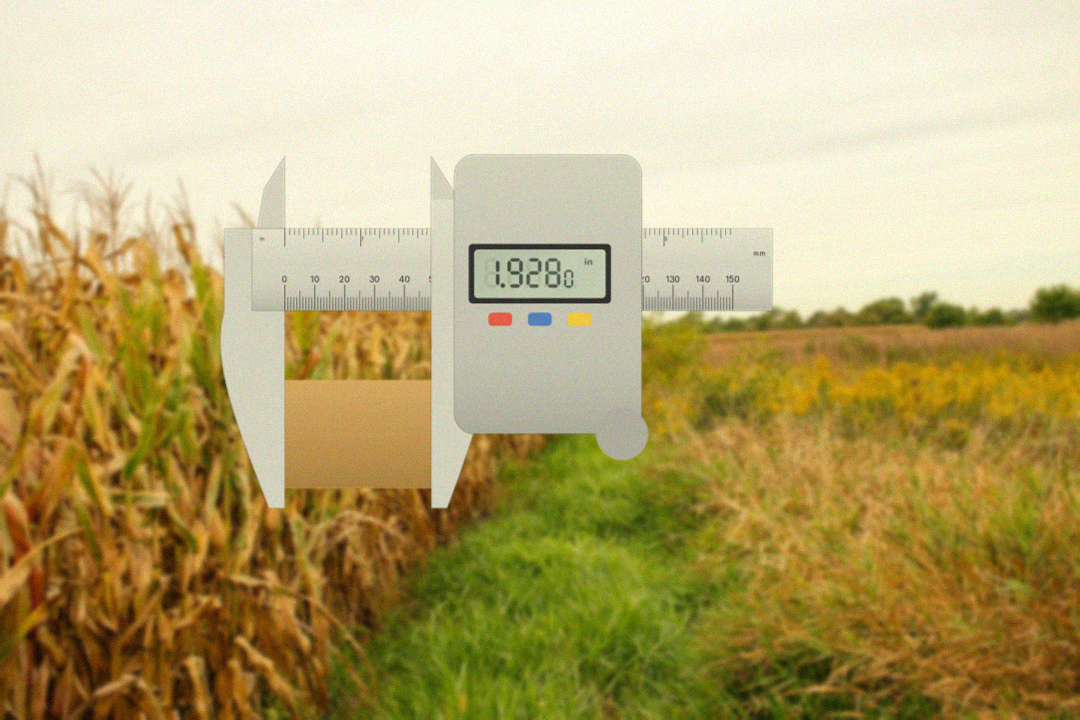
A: 1.9280 (in)
